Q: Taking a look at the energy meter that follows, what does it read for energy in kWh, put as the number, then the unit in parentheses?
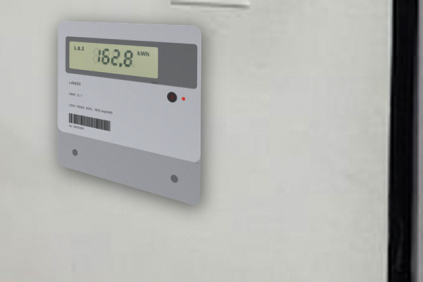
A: 162.8 (kWh)
